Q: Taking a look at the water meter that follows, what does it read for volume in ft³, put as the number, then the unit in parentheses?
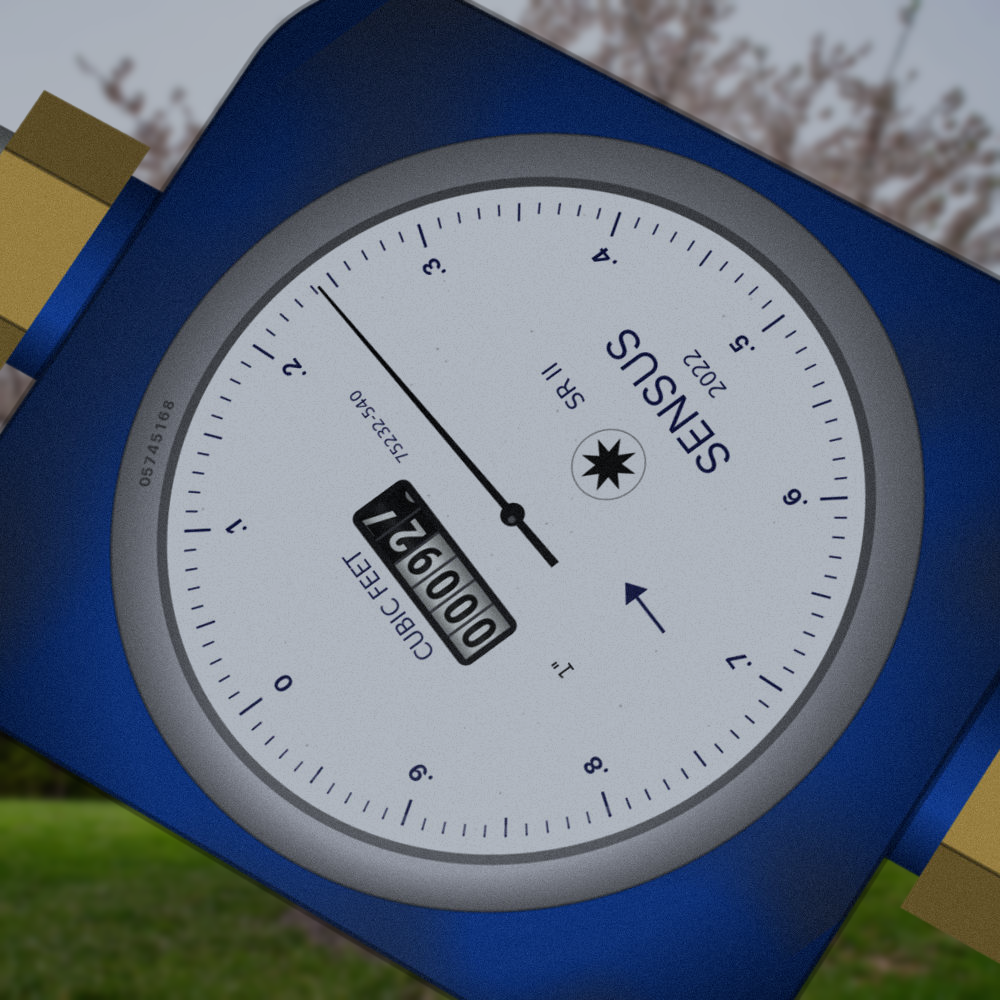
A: 927.24 (ft³)
